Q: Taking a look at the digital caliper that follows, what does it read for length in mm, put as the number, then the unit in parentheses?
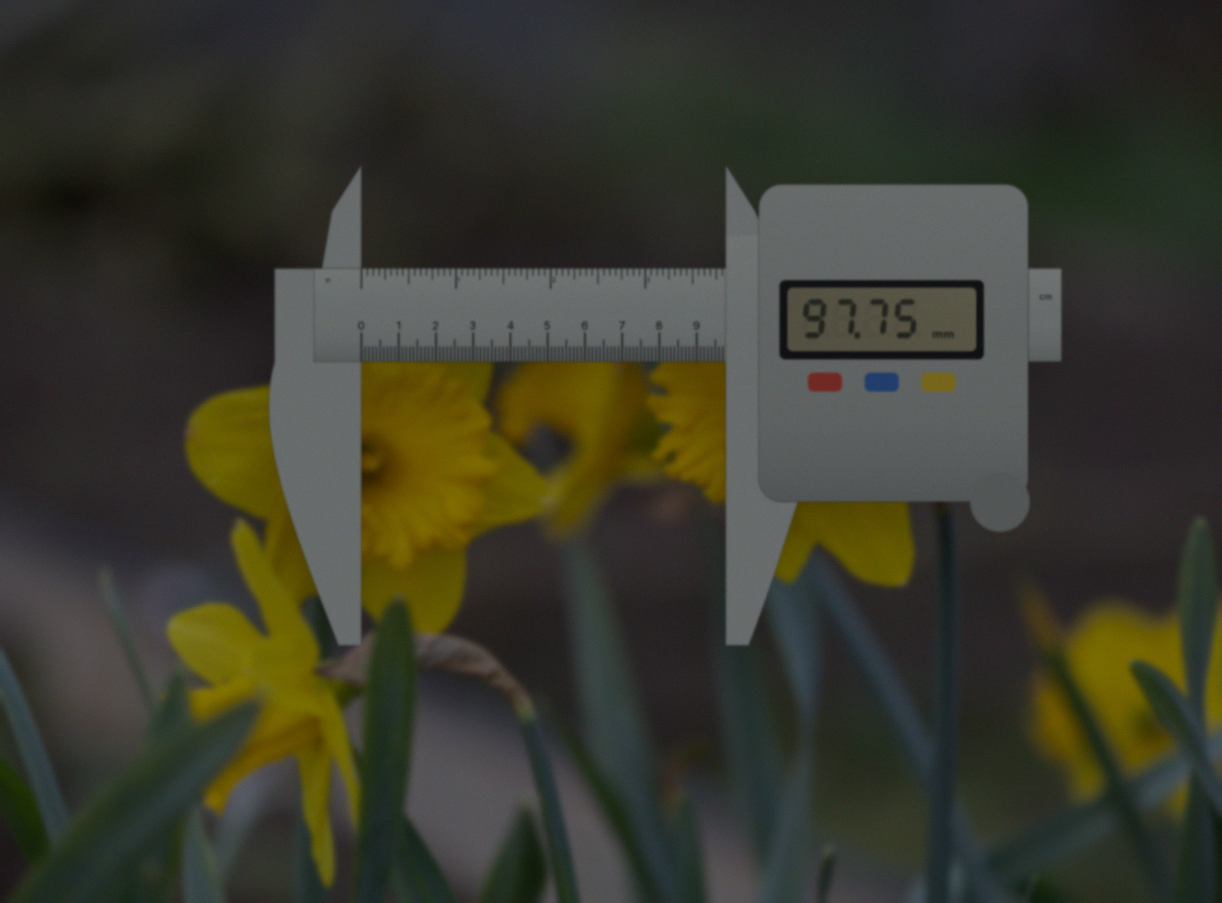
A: 97.75 (mm)
